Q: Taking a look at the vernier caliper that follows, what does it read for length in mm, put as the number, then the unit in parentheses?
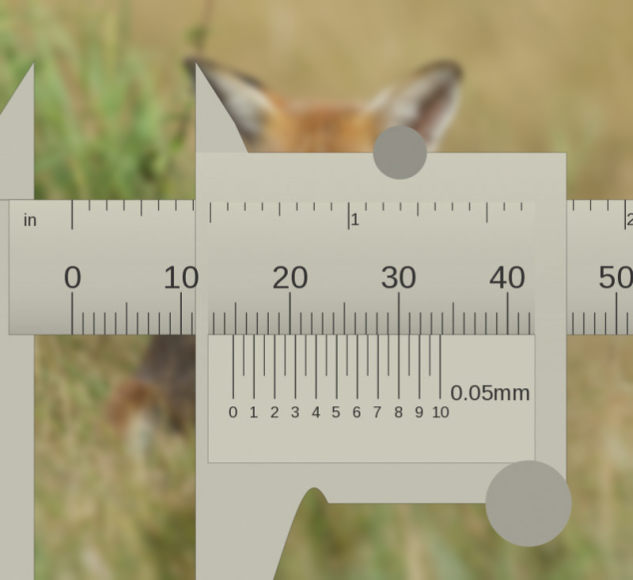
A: 14.8 (mm)
